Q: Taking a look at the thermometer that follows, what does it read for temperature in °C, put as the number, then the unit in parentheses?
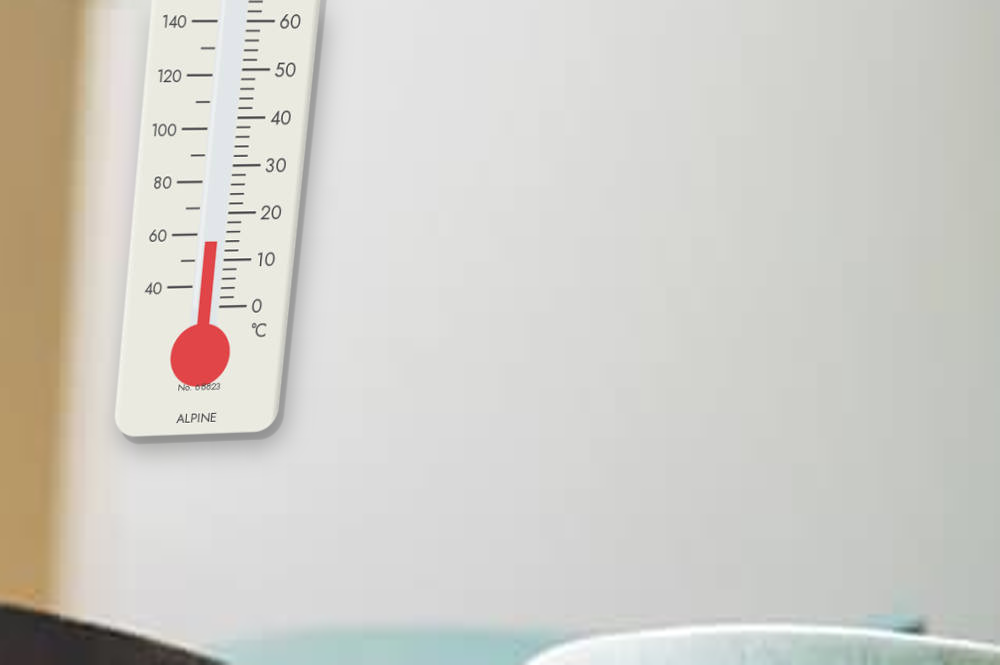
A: 14 (°C)
